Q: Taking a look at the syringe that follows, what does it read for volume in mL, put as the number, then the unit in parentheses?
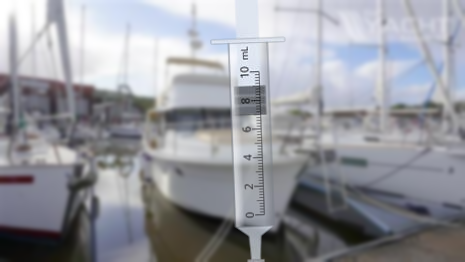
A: 7 (mL)
